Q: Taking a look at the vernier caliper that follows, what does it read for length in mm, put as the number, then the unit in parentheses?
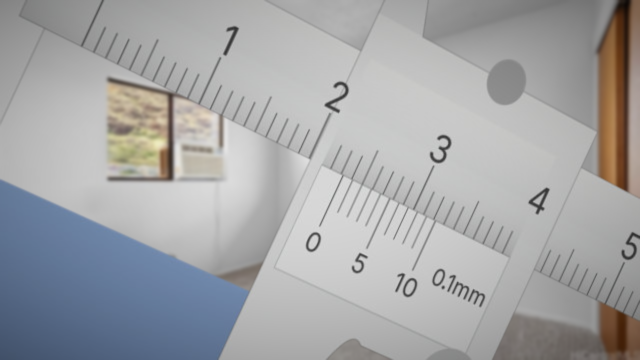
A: 23.2 (mm)
